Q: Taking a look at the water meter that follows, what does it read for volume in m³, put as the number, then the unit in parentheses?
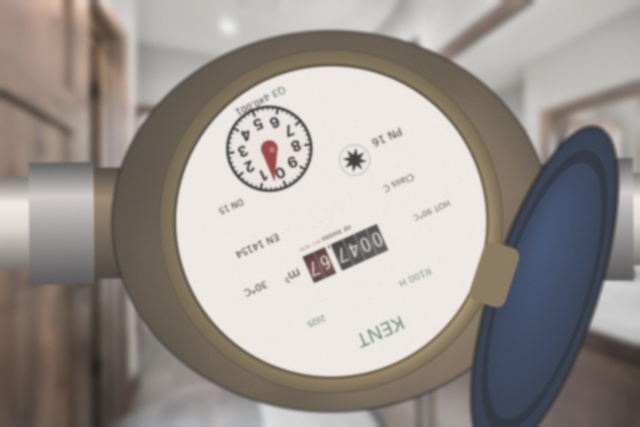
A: 47.670 (m³)
